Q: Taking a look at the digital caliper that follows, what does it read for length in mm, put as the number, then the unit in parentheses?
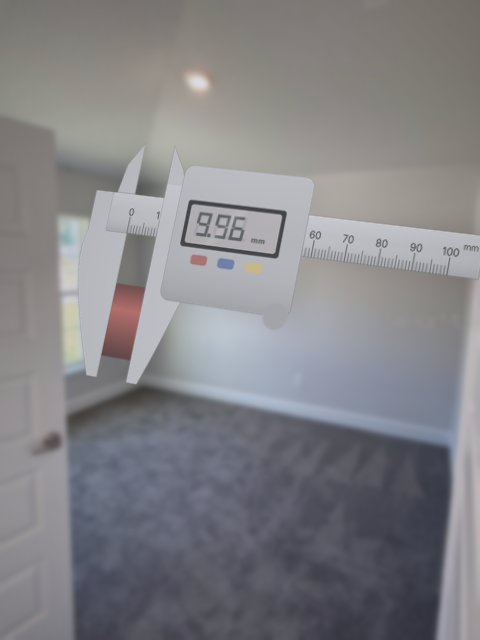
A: 9.96 (mm)
